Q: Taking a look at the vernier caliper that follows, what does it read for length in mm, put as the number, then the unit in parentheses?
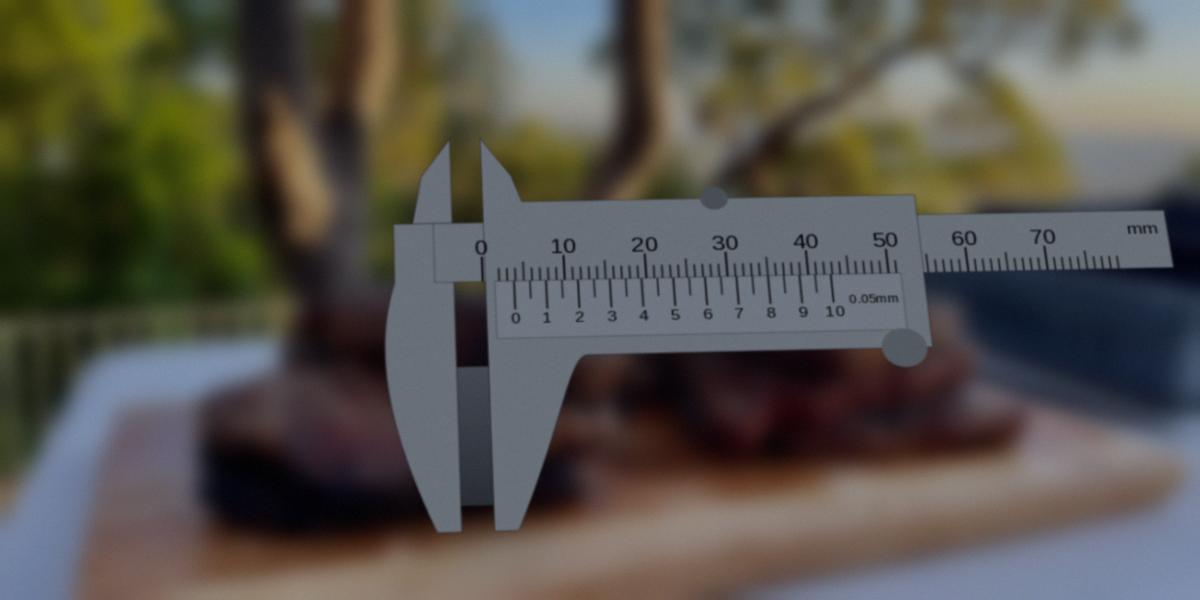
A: 3.8 (mm)
